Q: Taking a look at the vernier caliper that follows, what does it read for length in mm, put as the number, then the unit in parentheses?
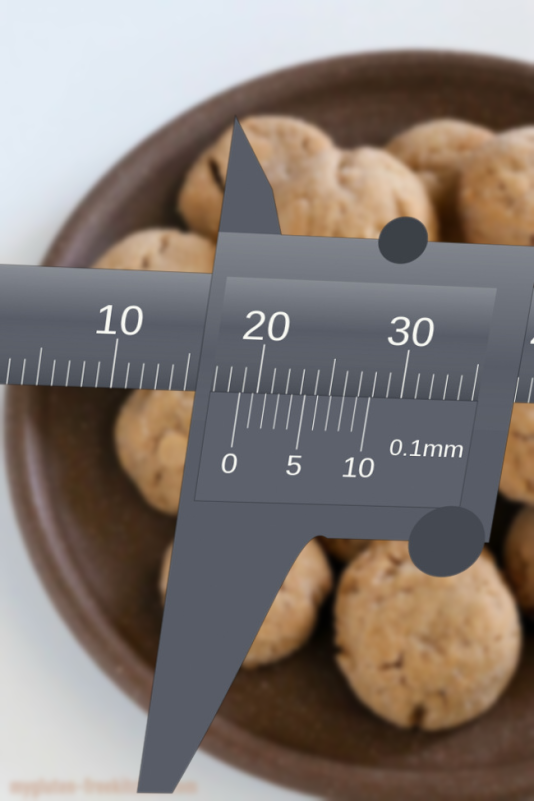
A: 18.8 (mm)
